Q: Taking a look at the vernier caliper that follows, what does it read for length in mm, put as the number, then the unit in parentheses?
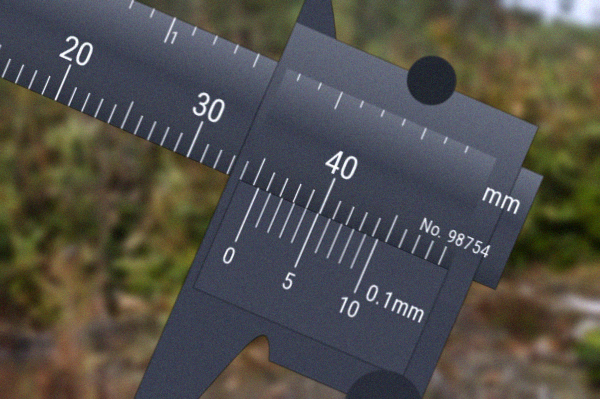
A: 35.4 (mm)
